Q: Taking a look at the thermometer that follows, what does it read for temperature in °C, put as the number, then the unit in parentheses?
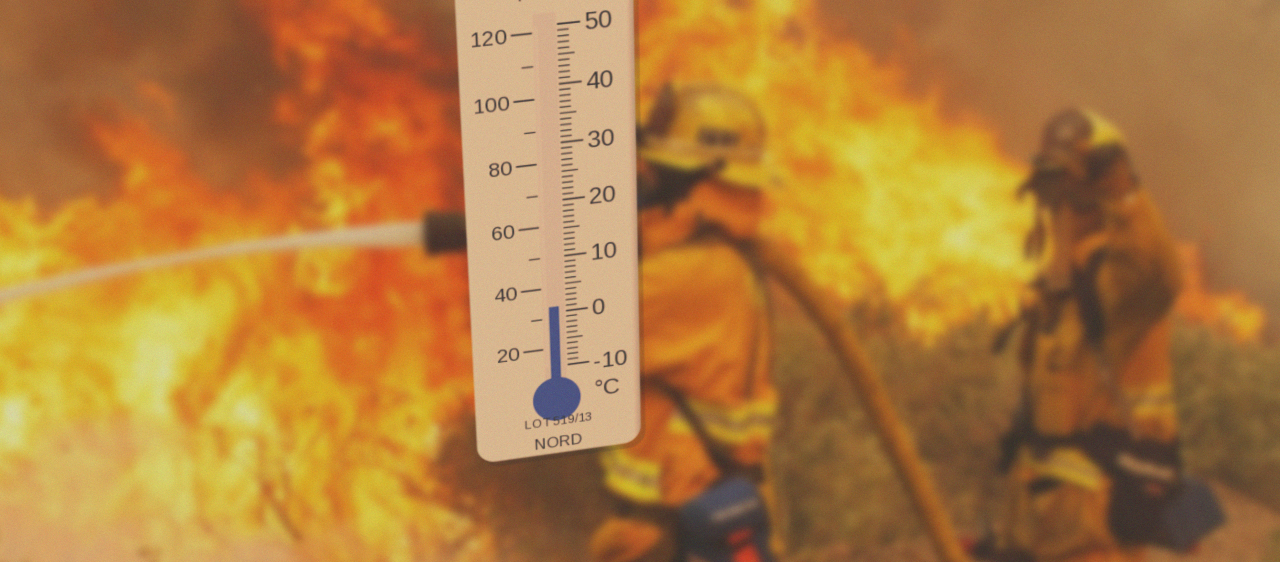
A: 1 (°C)
